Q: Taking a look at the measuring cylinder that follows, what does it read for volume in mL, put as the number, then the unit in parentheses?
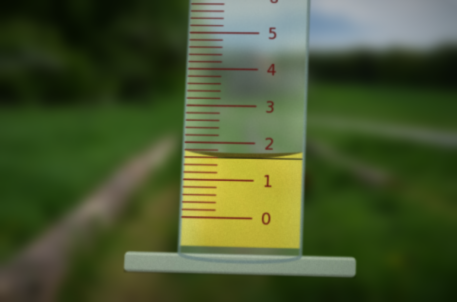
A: 1.6 (mL)
